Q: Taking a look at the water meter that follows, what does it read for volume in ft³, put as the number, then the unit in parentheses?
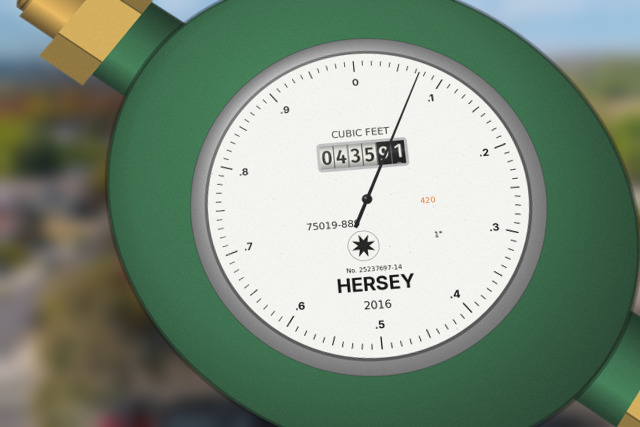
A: 43591.07 (ft³)
